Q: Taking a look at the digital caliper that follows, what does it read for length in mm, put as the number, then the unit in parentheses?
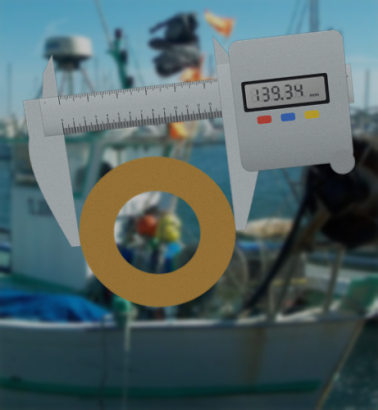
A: 139.34 (mm)
